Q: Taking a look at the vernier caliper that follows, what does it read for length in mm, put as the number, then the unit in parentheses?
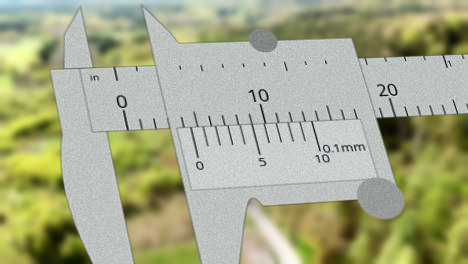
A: 4.5 (mm)
